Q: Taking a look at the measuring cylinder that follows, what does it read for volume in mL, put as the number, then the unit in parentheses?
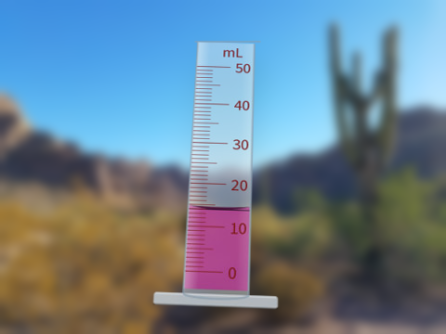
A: 14 (mL)
